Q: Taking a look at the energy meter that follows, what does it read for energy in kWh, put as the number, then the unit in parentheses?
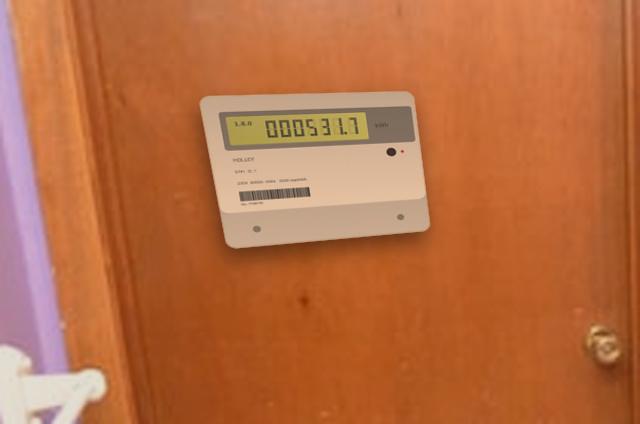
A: 531.7 (kWh)
